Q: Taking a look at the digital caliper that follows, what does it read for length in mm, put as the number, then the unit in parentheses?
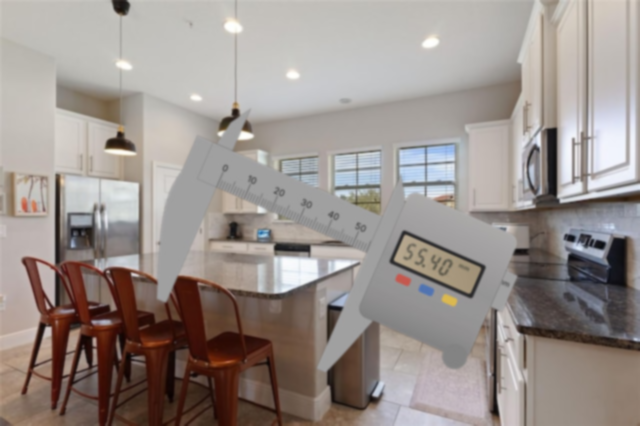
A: 55.40 (mm)
